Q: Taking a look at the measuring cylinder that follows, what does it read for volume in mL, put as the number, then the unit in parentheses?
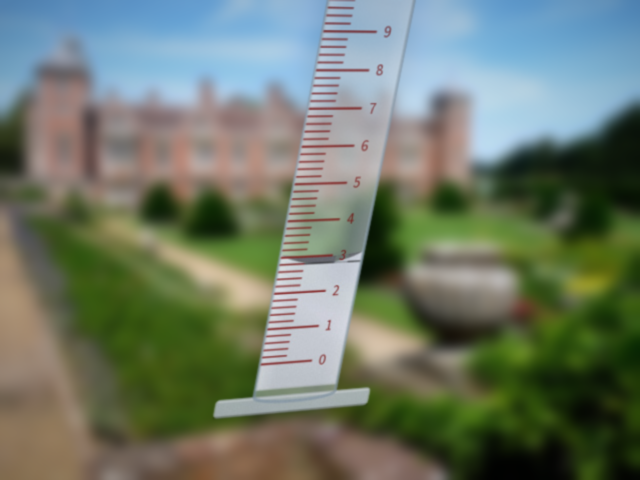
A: 2.8 (mL)
